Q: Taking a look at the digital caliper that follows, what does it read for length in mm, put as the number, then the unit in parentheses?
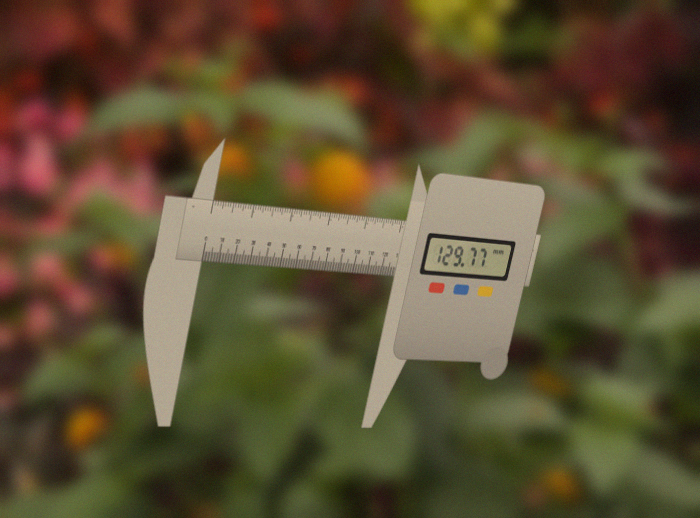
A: 129.77 (mm)
